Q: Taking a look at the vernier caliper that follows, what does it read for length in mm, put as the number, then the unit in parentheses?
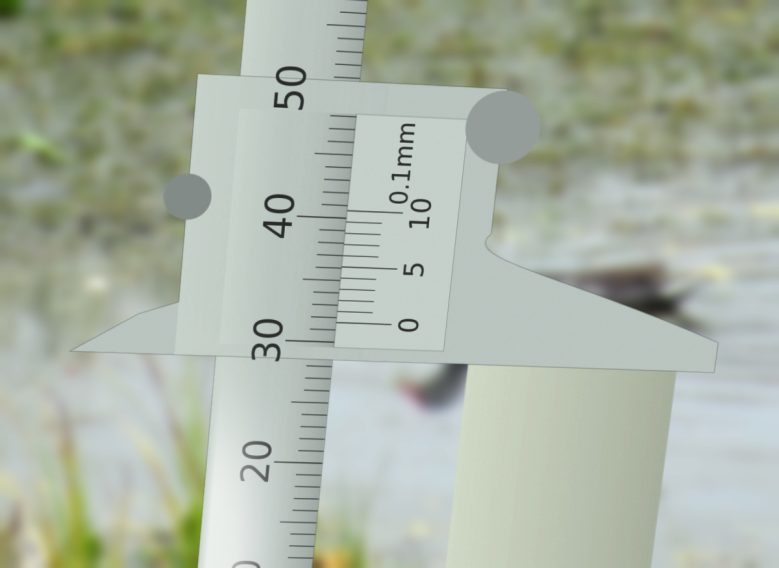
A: 31.6 (mm)
